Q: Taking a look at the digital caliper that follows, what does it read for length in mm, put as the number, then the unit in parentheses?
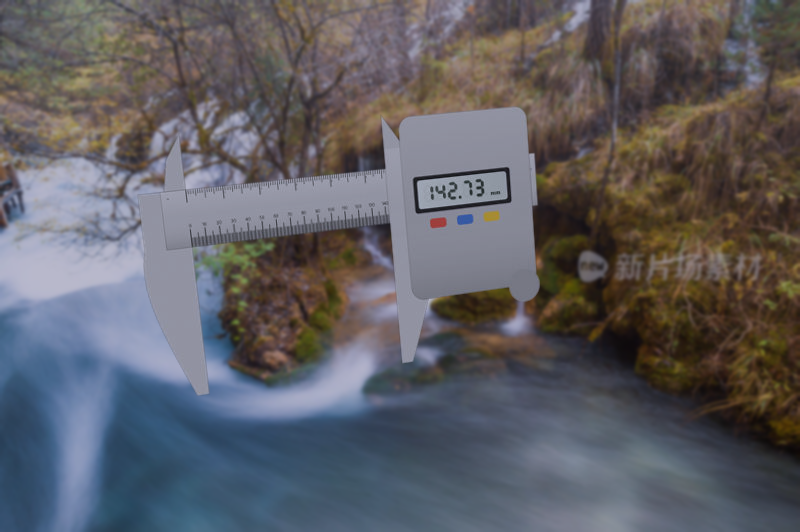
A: 142.73 (mm)
